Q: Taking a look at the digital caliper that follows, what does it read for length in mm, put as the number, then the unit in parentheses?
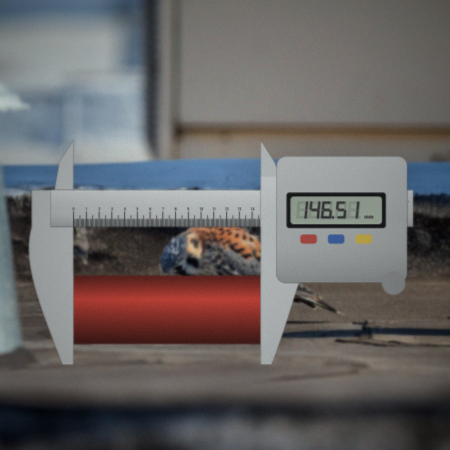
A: 146.51 (mm)
